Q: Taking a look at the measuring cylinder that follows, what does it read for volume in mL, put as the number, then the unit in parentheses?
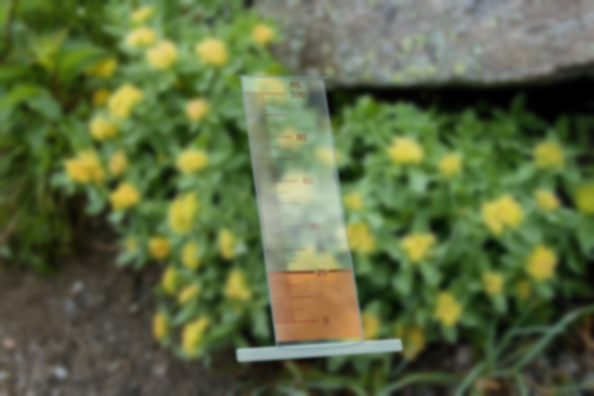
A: 20 (mL)
